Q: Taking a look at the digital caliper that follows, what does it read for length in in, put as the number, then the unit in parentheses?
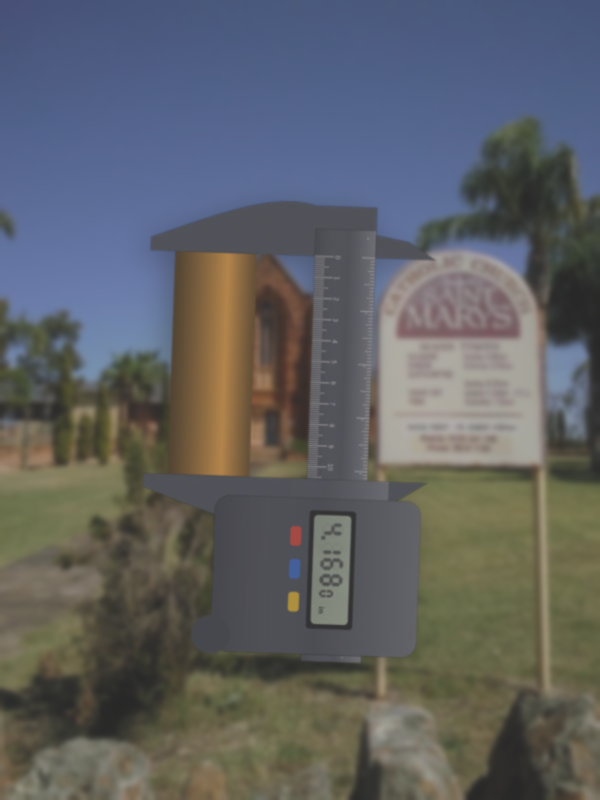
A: 4.1680 (in)
